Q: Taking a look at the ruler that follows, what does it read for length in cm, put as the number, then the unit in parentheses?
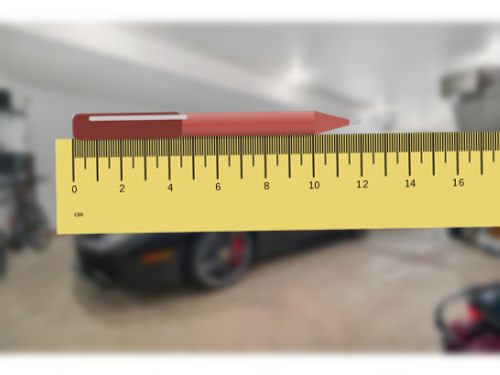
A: 12 (cm)
